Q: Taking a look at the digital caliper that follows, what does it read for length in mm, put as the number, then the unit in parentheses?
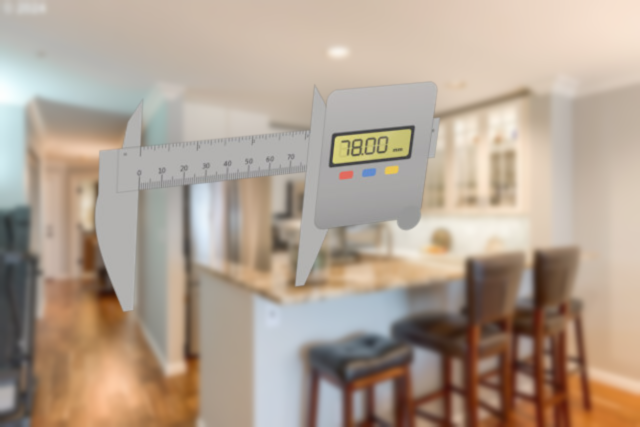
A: 78.00 (mm)
